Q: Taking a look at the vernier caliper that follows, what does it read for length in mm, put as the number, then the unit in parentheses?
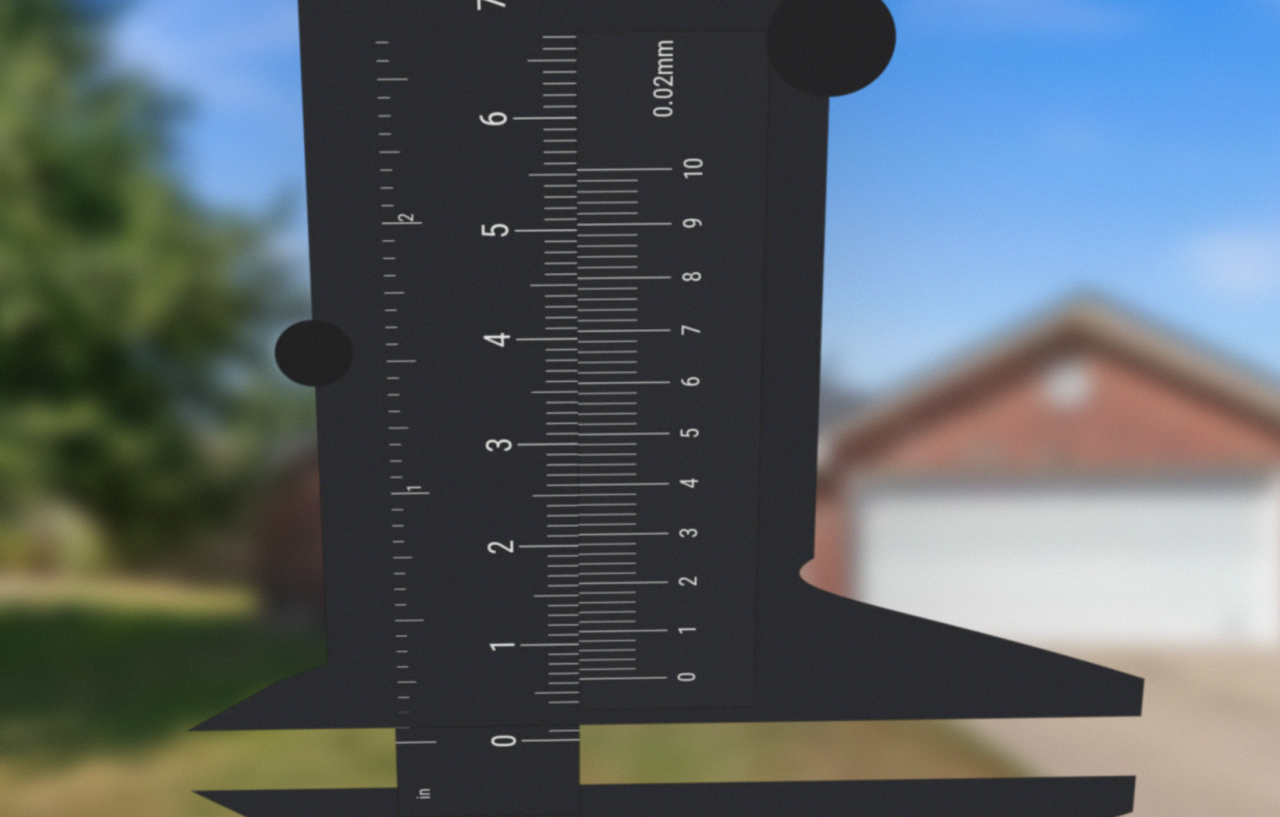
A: 6.4 (mm)
